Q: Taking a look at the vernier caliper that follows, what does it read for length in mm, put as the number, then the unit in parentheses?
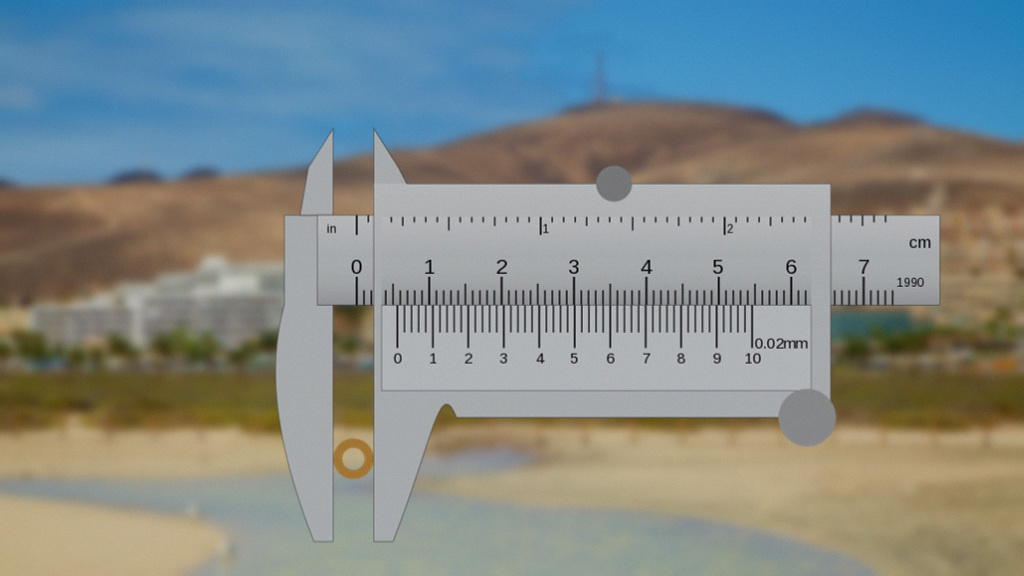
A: 5.6 (mm)
